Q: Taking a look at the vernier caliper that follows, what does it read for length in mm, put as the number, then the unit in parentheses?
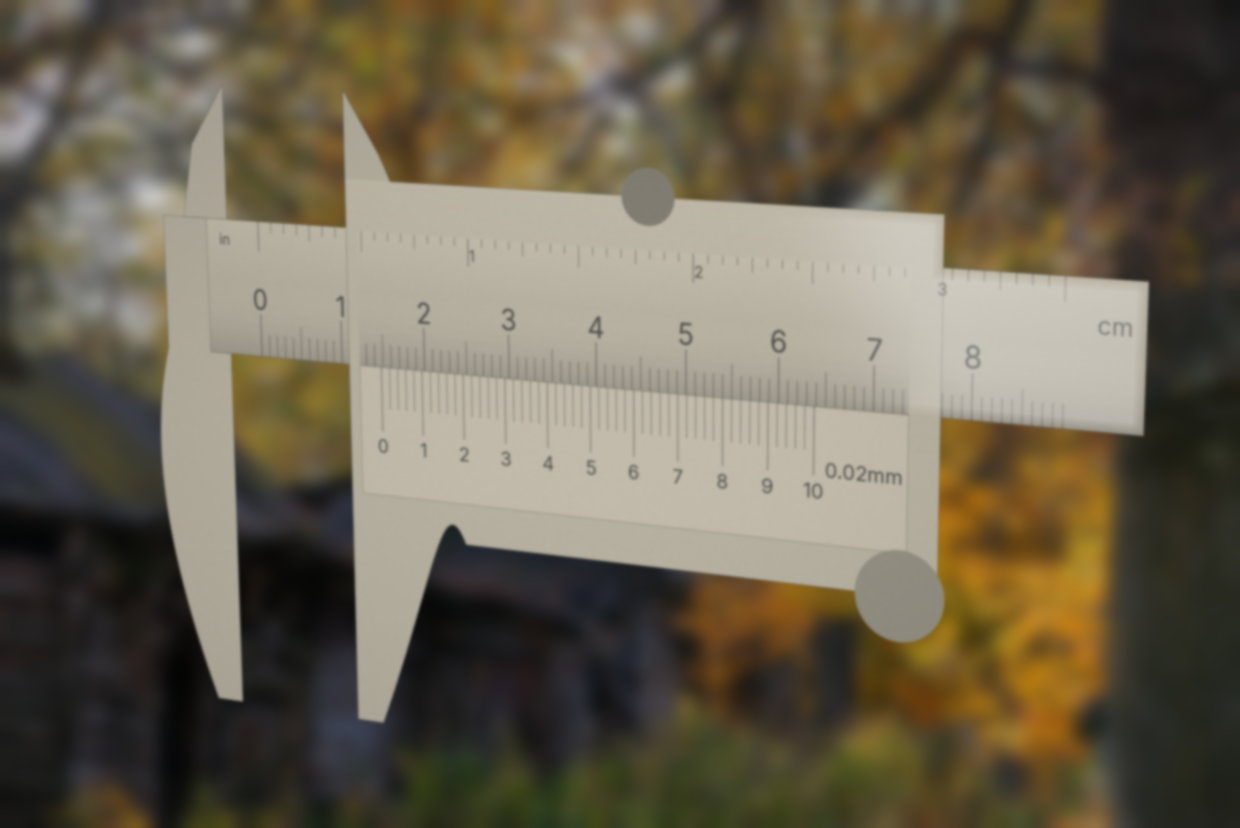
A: 14.8 (mm)
